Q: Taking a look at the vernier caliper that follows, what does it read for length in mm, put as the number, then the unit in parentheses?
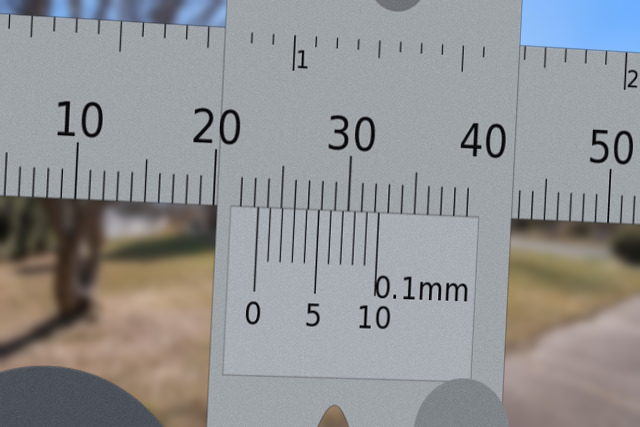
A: 23.3 (mm)
